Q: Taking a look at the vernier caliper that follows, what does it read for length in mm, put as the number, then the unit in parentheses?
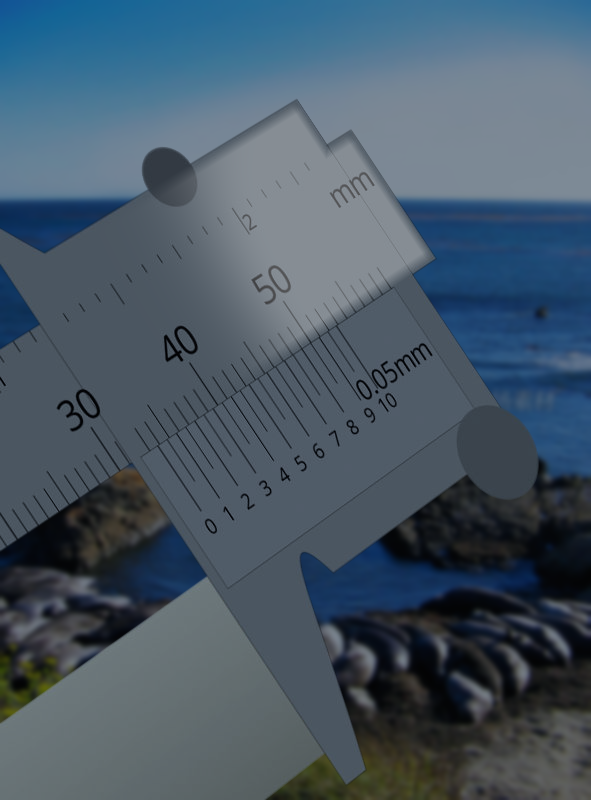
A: 33.8 (mm)
